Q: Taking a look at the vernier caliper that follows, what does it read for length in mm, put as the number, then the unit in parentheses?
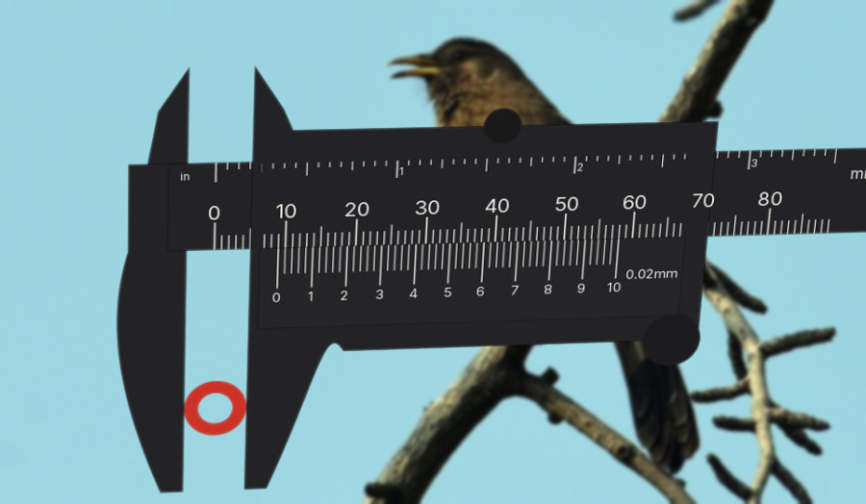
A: 9.0 (mm)
